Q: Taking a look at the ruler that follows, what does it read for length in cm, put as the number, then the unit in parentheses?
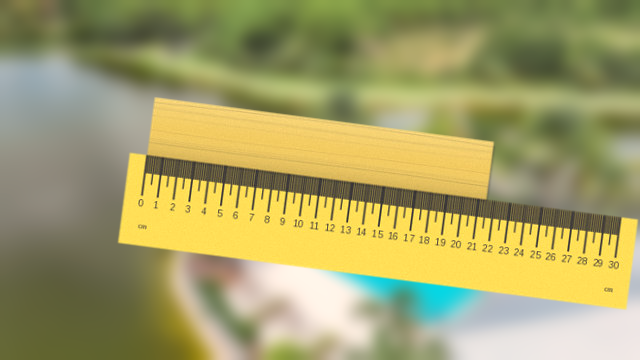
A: 21.5 (cm)
